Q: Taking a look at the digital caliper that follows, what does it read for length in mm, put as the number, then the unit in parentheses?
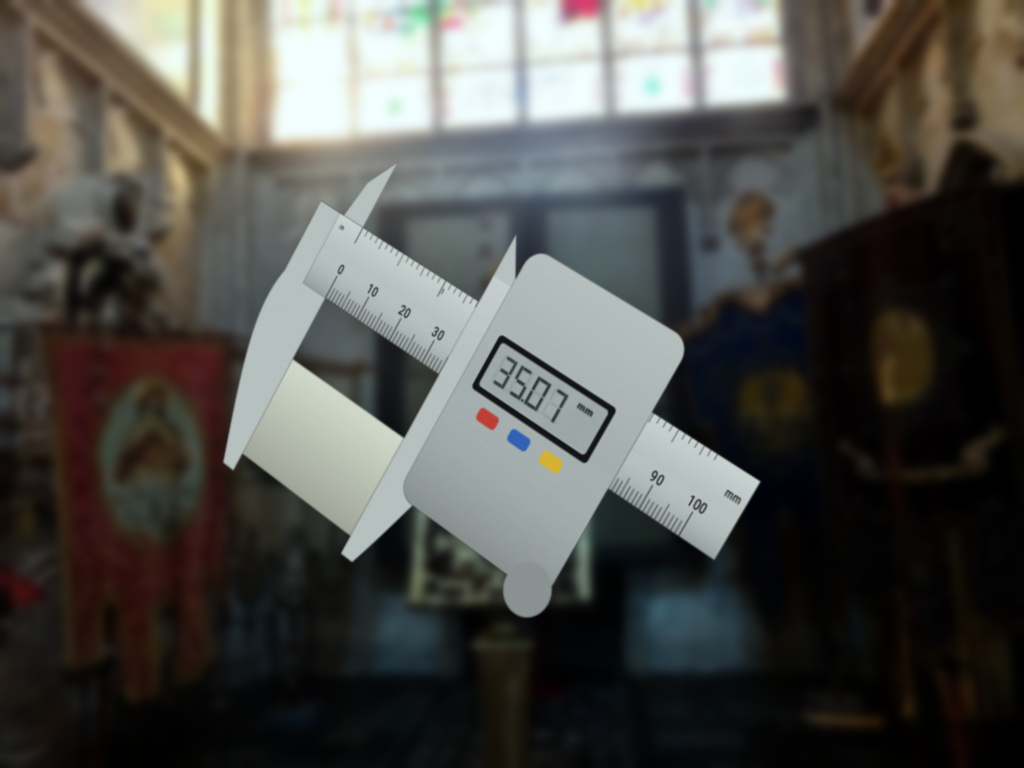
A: 35.07 (mm)
